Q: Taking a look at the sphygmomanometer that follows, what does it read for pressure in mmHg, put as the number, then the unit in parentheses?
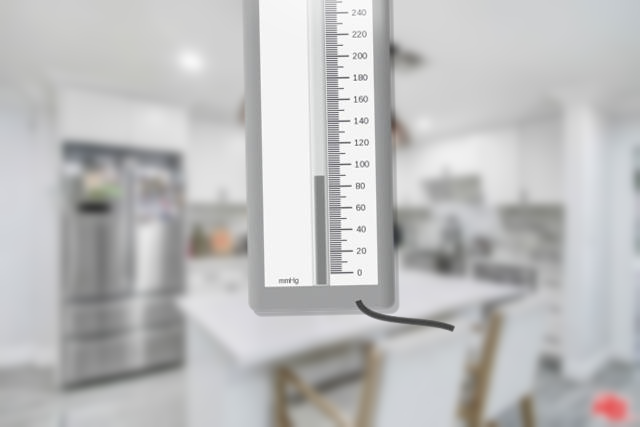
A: 90 (mmHg)
